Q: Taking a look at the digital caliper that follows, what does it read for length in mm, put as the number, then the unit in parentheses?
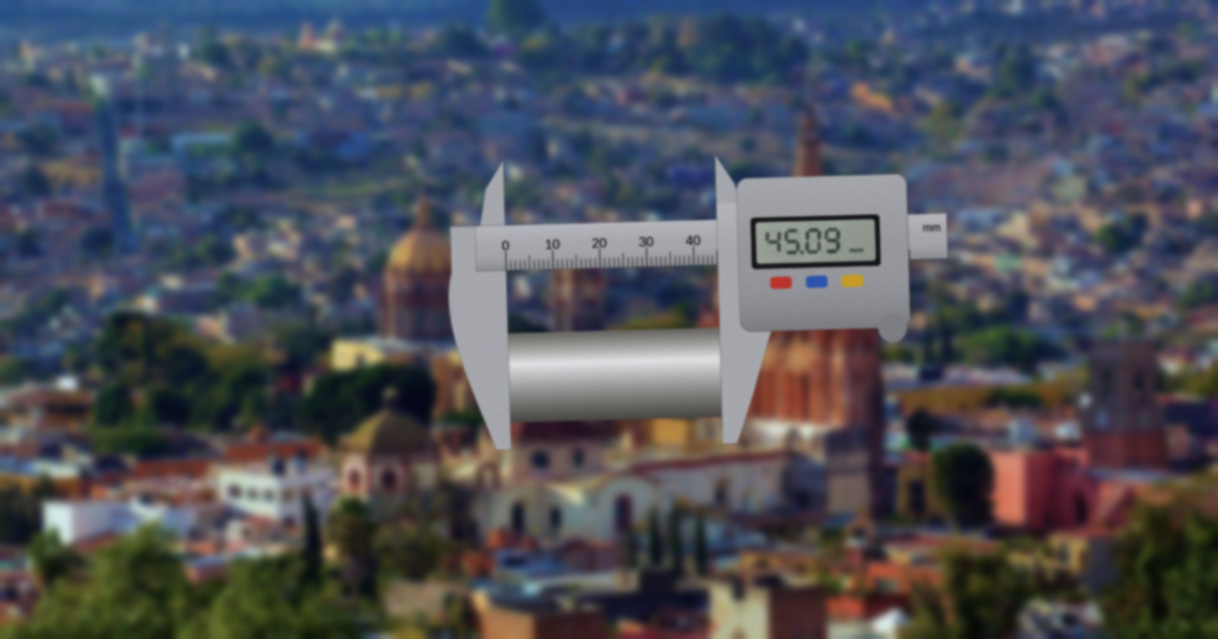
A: 45.09 (mm)
